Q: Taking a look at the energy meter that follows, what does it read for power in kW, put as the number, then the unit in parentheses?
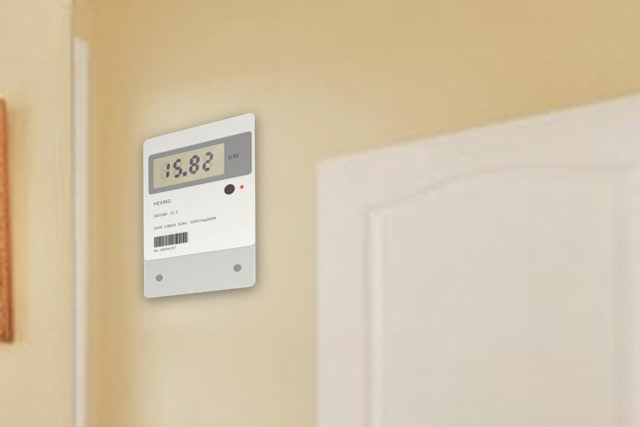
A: 15.82 (kW)
